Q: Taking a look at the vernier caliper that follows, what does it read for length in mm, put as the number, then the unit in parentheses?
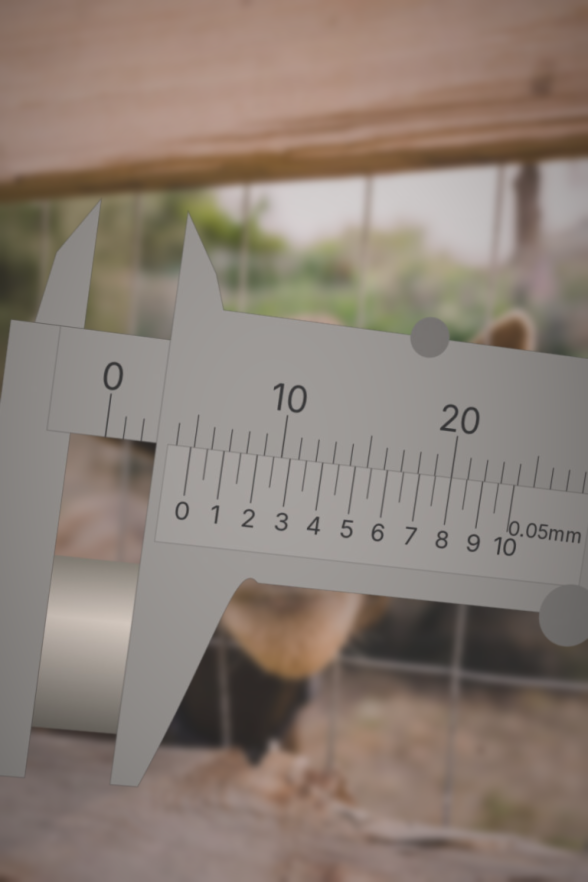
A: 4.8 (mm)
